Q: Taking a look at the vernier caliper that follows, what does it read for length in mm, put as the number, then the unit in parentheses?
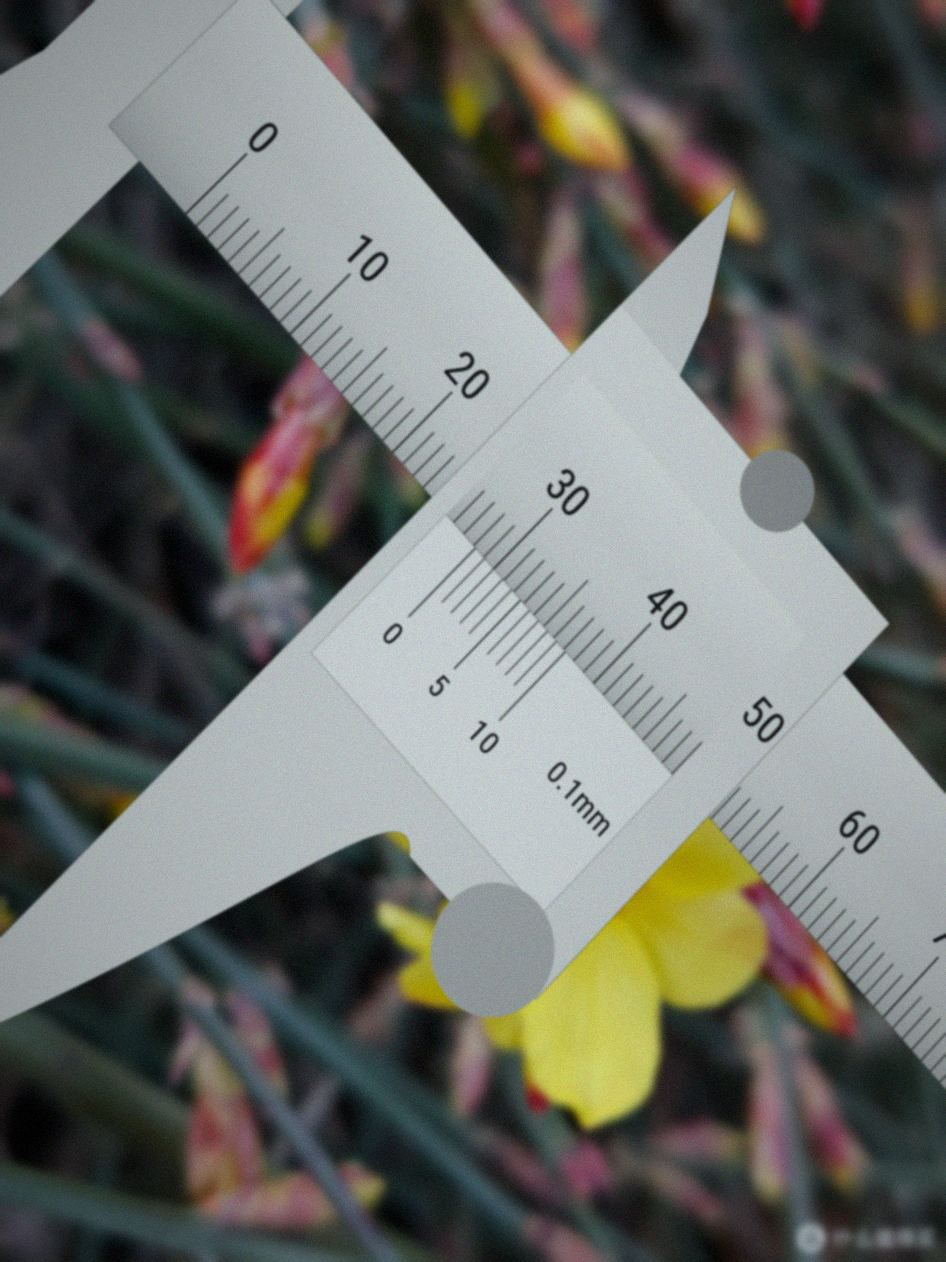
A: 28.2 (mm)
